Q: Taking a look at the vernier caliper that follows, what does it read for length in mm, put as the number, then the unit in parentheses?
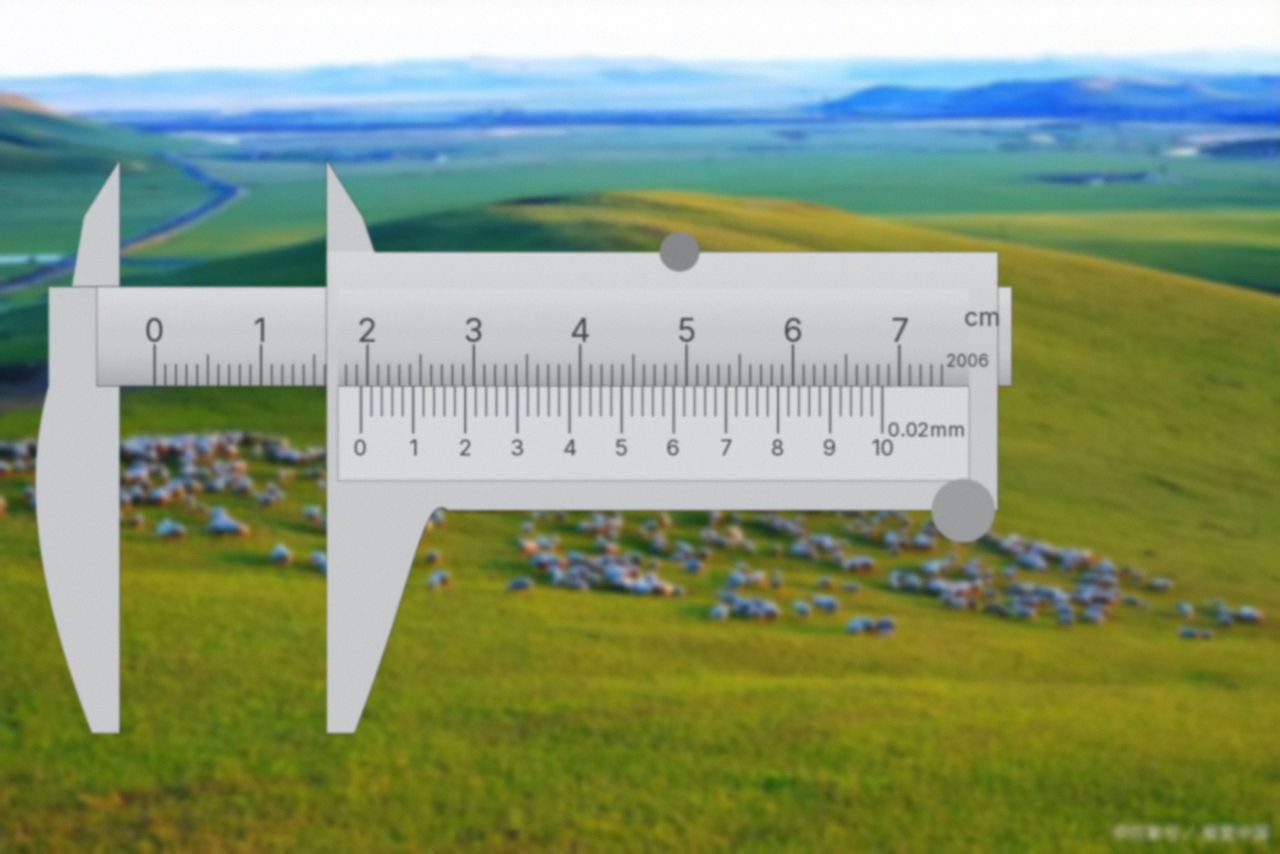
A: 19.4 (mm)
